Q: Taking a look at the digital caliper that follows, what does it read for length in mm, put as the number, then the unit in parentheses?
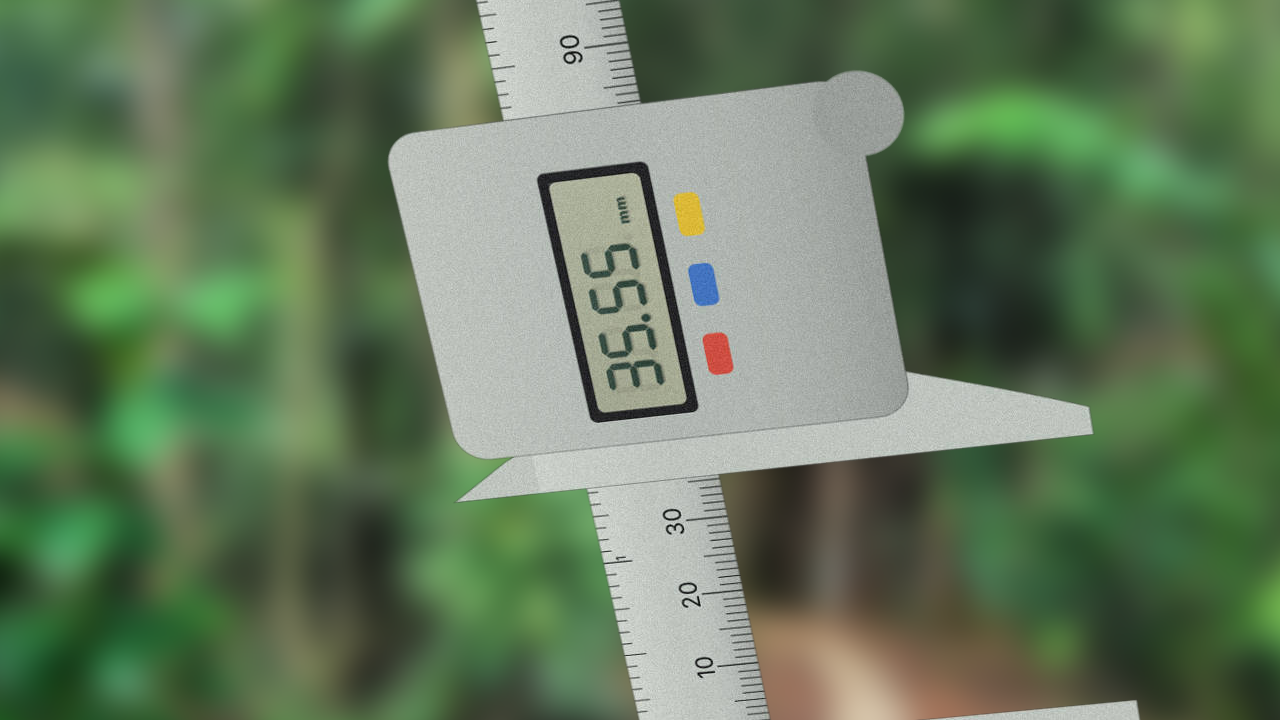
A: 35.55 (mm)
